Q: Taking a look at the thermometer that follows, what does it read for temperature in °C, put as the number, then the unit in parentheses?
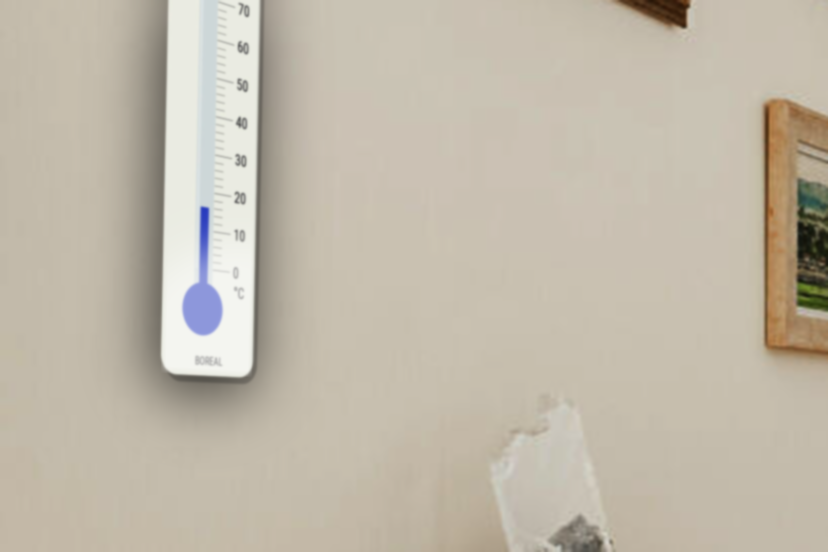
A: 16 (°C)
